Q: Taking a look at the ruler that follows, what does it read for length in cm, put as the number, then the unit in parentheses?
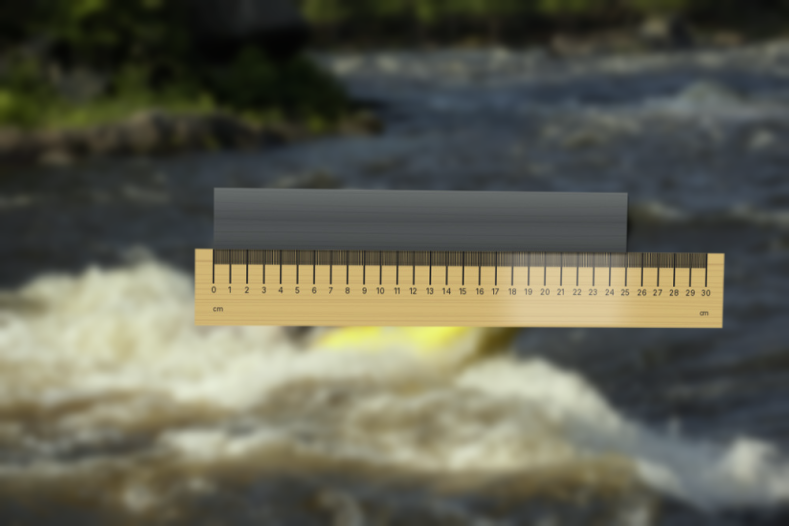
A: 25 (cm)
